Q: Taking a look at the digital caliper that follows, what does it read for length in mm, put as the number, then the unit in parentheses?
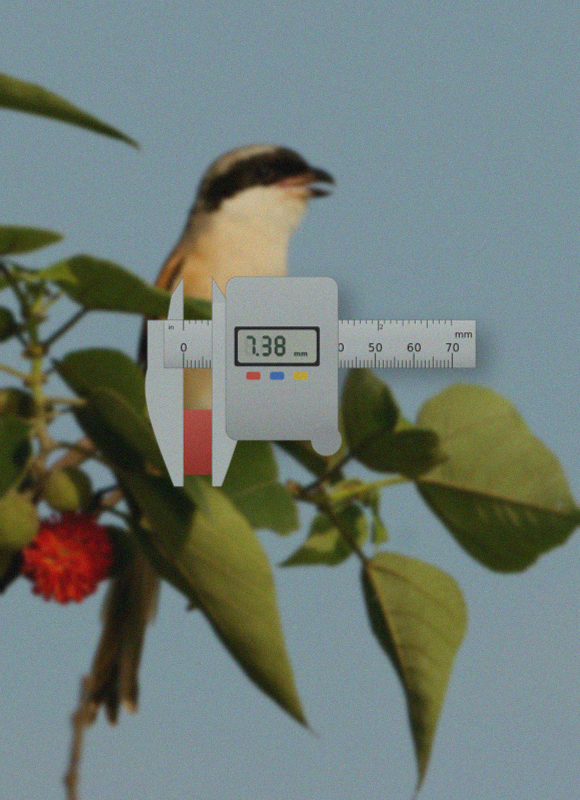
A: 7.38 (mm)
